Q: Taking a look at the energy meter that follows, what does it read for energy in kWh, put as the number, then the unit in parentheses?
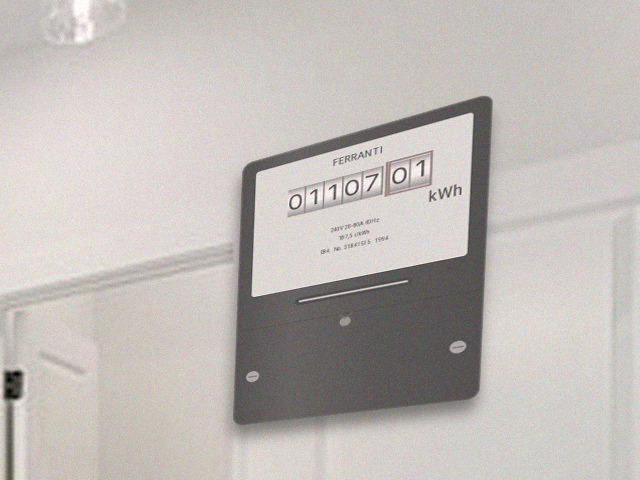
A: 1107.01 (kWh)
